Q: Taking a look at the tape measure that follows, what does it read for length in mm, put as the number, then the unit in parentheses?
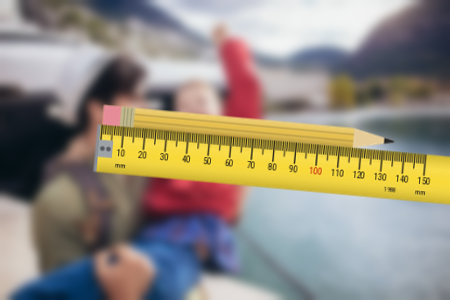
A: 135 (mm)
